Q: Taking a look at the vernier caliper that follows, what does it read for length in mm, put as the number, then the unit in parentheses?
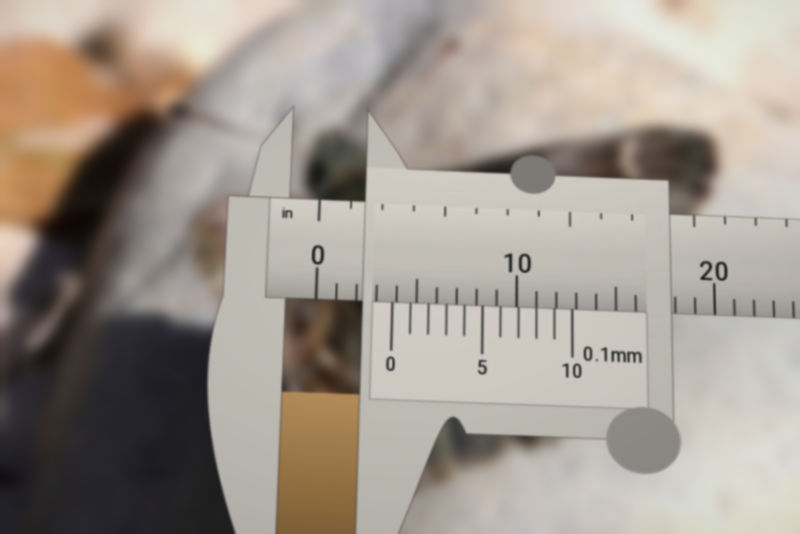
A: 3.8 (mm)
